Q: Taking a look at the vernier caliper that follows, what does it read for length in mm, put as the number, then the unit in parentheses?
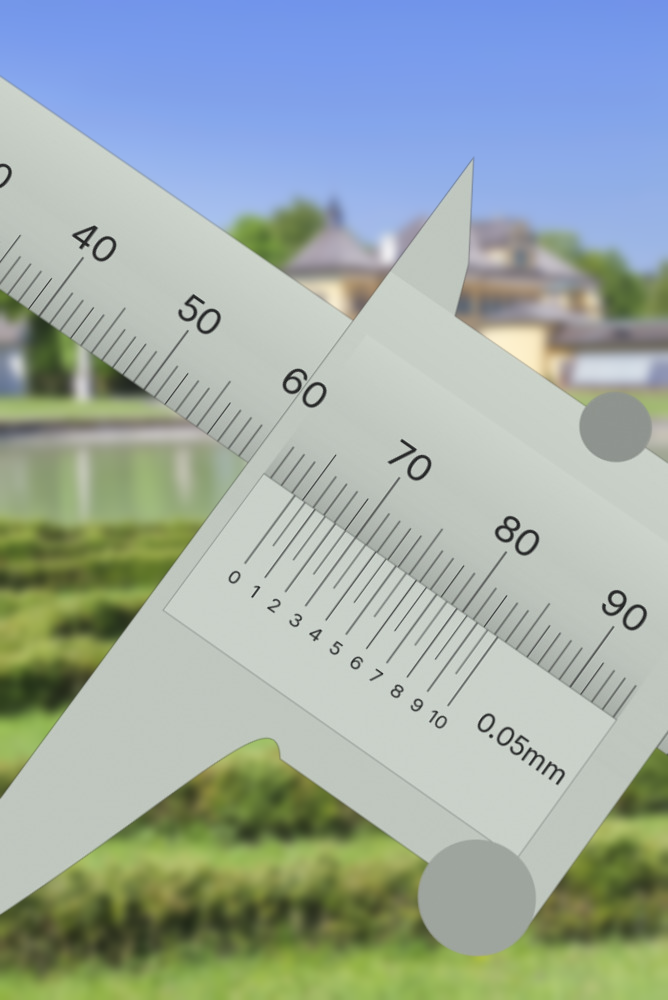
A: 64.3 (mm)
